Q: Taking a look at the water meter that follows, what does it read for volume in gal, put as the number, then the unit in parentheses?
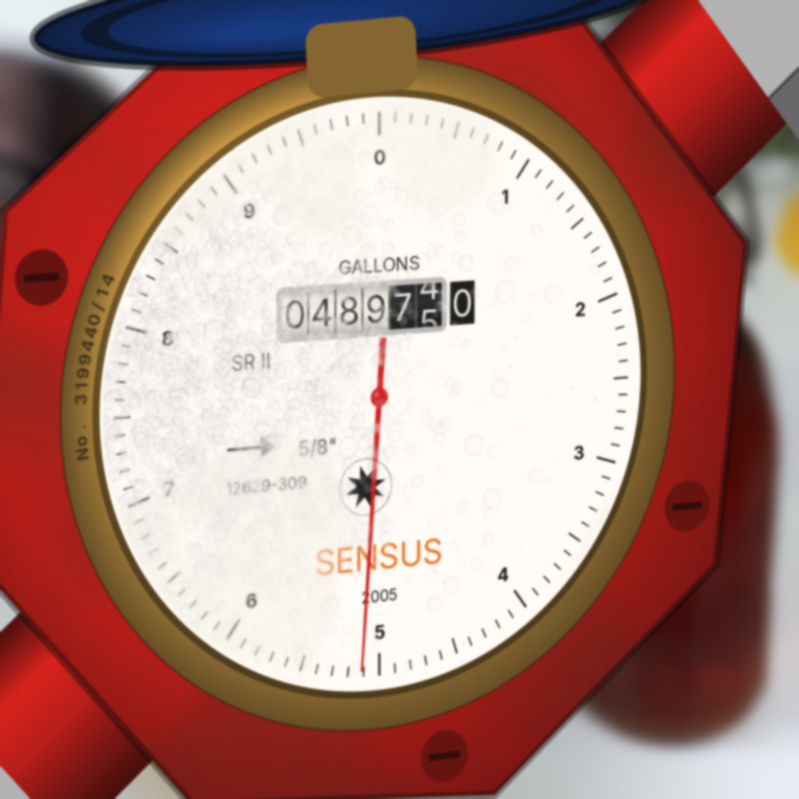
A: 489745.1 (gal)
